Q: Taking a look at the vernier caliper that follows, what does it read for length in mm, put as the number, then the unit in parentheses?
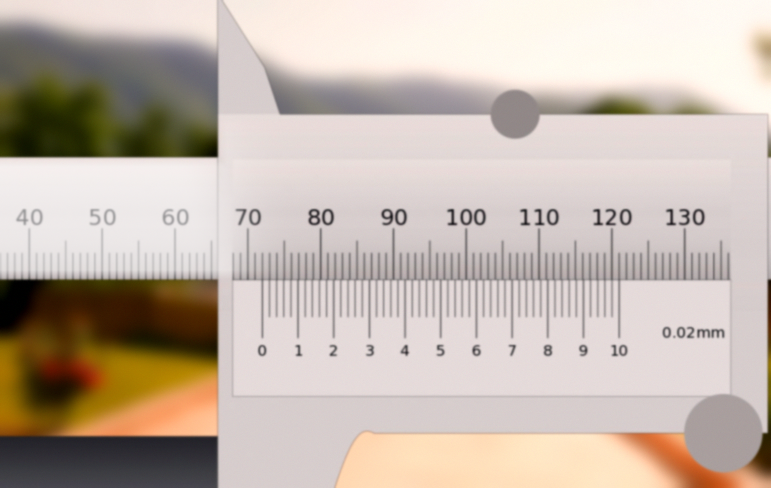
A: 72.0 (mm)
